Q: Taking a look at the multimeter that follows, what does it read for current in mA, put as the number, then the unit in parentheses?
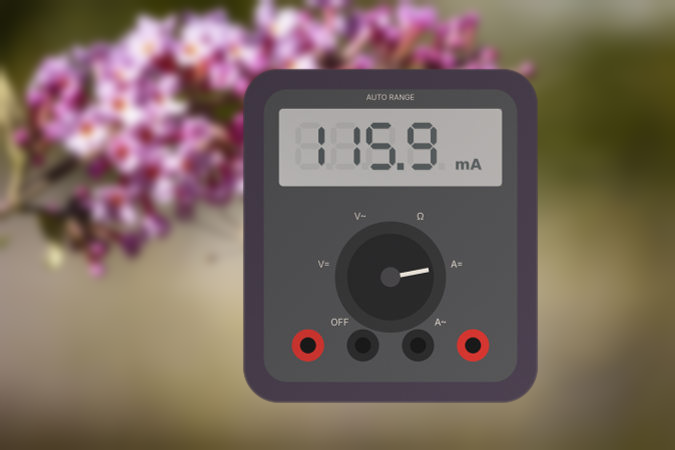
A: 115.9 (mA)
